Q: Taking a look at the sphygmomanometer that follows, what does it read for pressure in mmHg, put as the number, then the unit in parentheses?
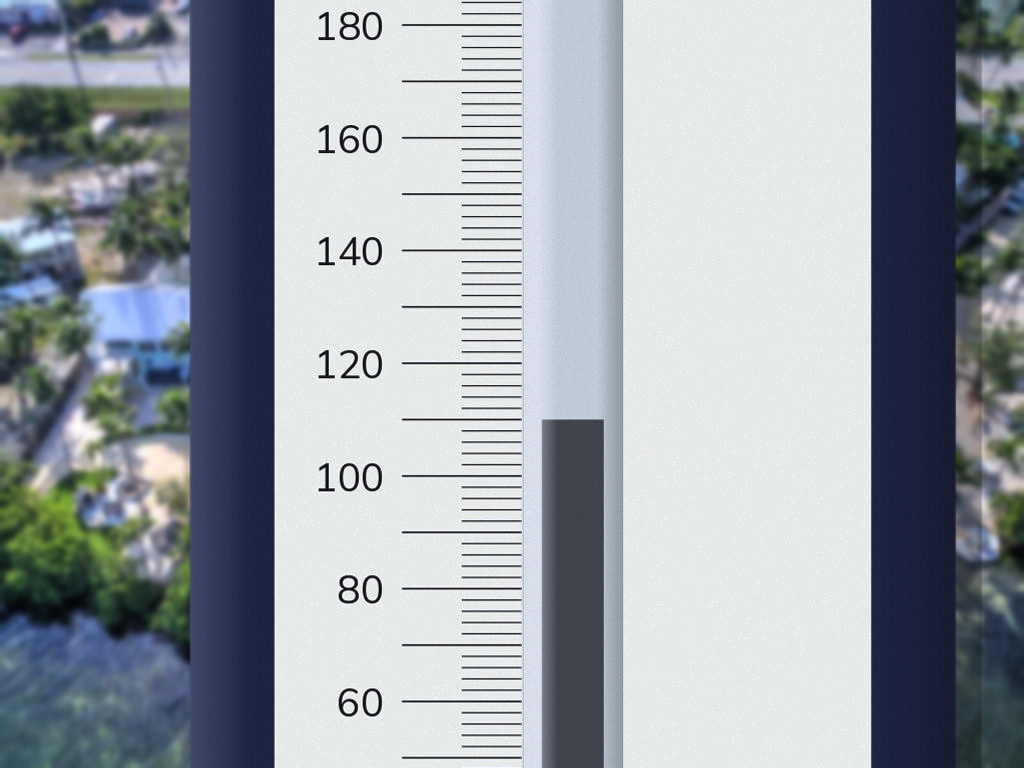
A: 110 (mmHg)
